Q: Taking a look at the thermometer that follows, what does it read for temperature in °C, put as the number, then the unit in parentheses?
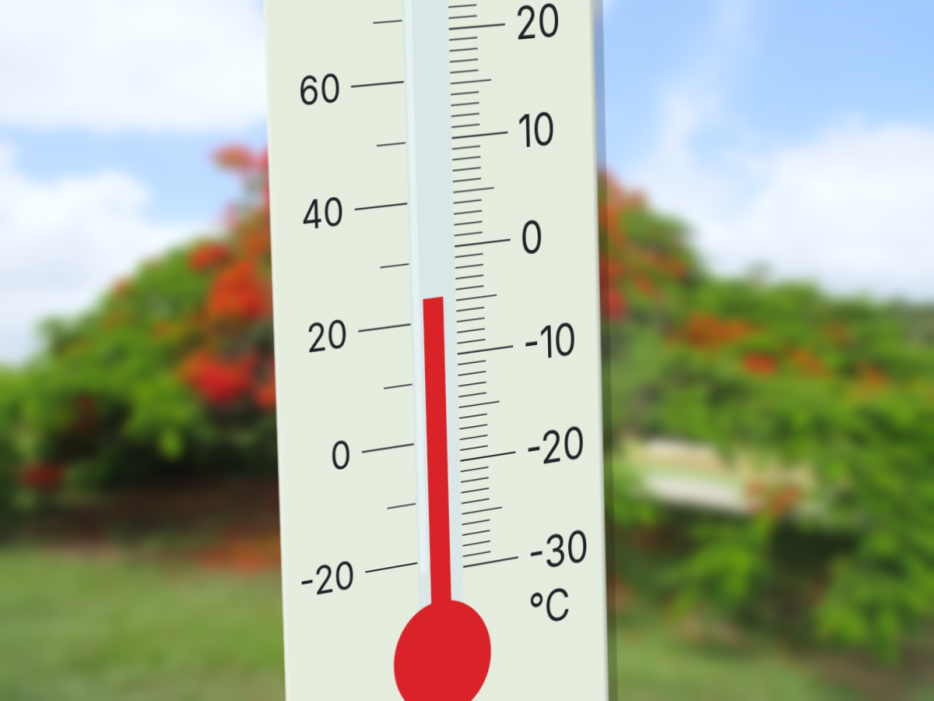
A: -4.5 (°C)
